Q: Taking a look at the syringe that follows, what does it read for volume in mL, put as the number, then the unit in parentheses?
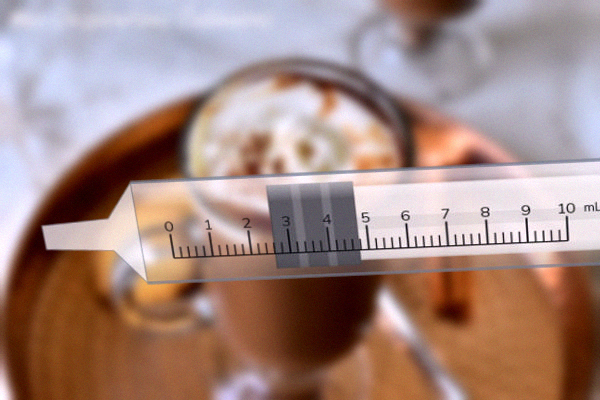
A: 2.6 (mL)
